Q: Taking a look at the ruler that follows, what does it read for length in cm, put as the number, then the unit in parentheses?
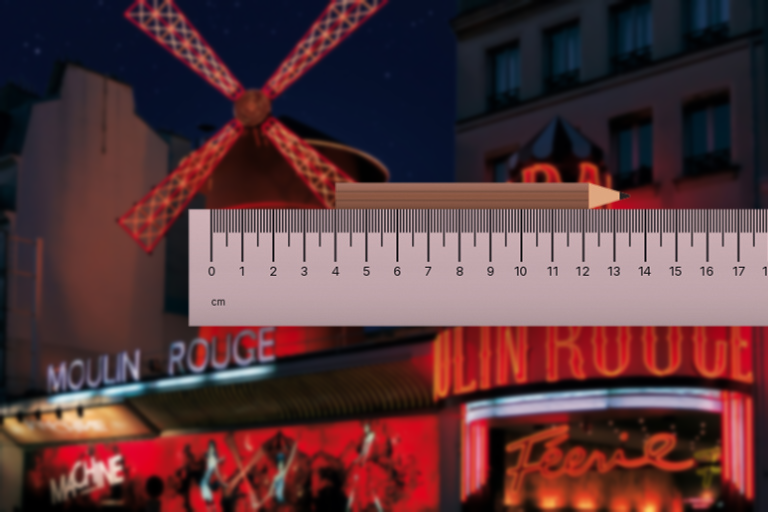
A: 9.5 (cm)
